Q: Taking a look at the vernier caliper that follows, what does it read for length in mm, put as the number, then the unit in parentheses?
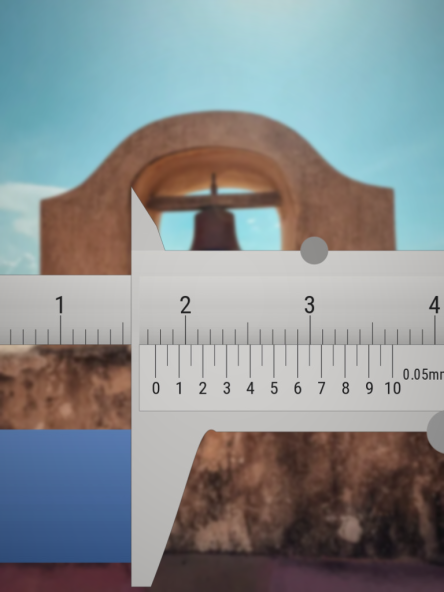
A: 17.6 (mm)
